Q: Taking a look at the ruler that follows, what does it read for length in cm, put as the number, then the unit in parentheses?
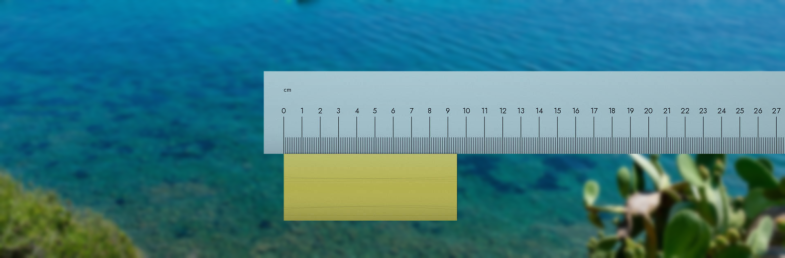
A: 9.5 (cm)
